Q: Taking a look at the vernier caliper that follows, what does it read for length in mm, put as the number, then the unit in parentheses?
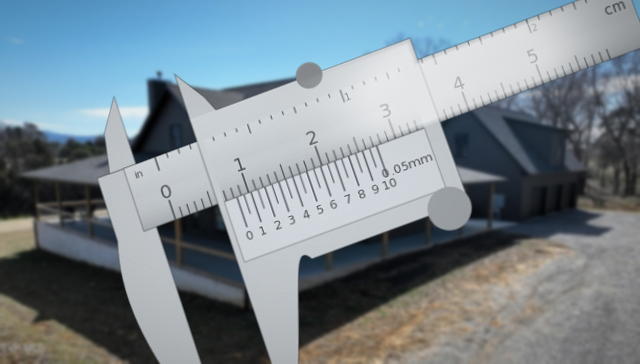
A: 8.4 (mm)
